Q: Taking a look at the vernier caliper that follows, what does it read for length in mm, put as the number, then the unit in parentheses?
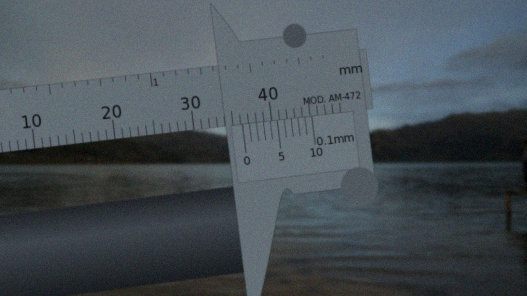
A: 36.2 (mm)
